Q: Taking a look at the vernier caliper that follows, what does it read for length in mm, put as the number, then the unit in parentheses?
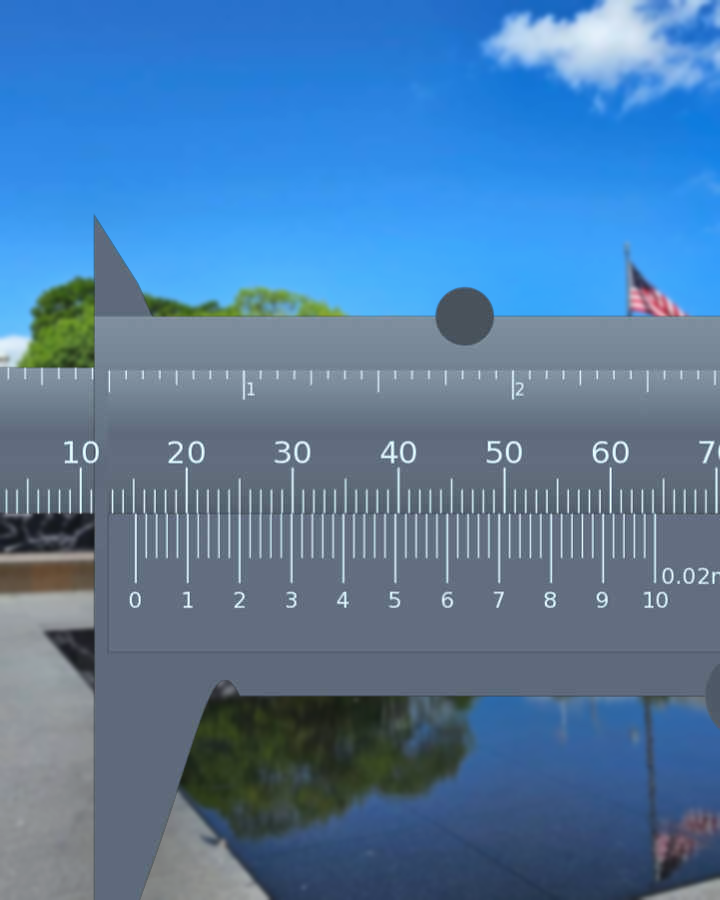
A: 15.2 (mm)
